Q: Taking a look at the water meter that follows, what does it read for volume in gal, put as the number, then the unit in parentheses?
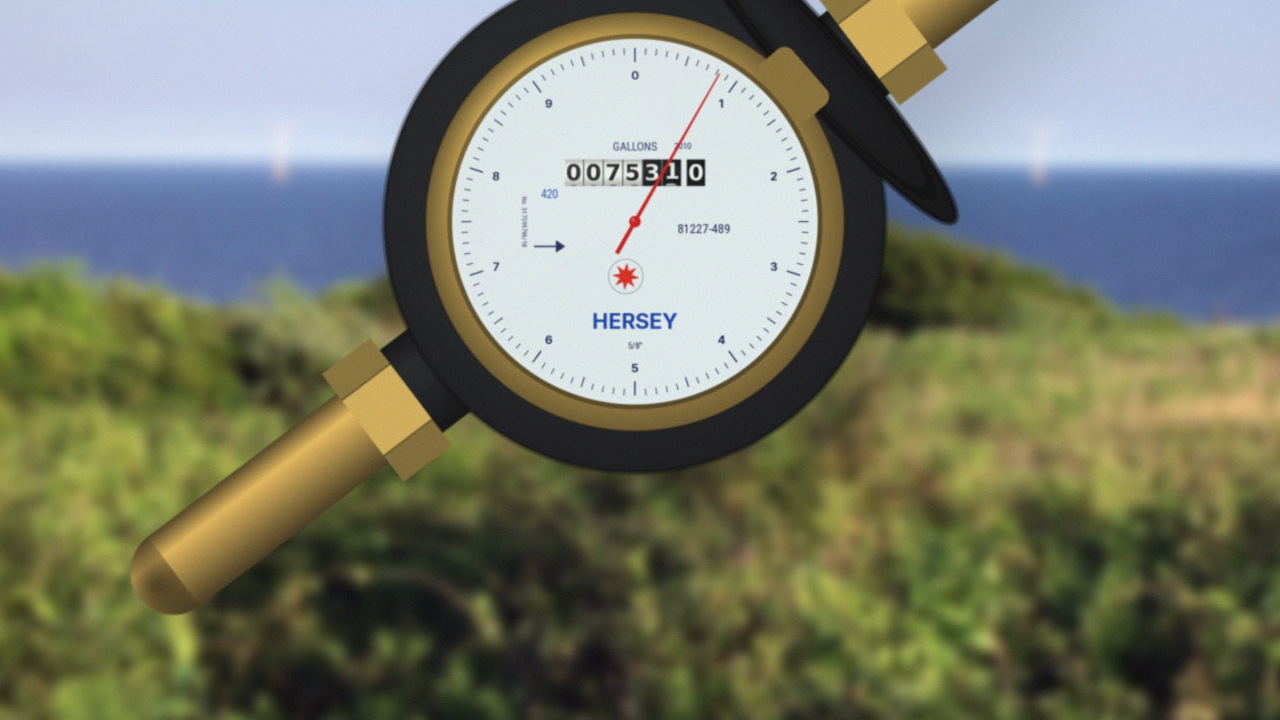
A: 75310.8 (gal)
